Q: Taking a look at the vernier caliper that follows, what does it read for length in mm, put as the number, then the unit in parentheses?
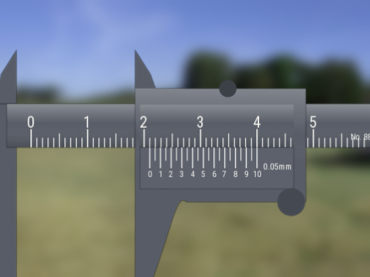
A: 21.0 (mm)
